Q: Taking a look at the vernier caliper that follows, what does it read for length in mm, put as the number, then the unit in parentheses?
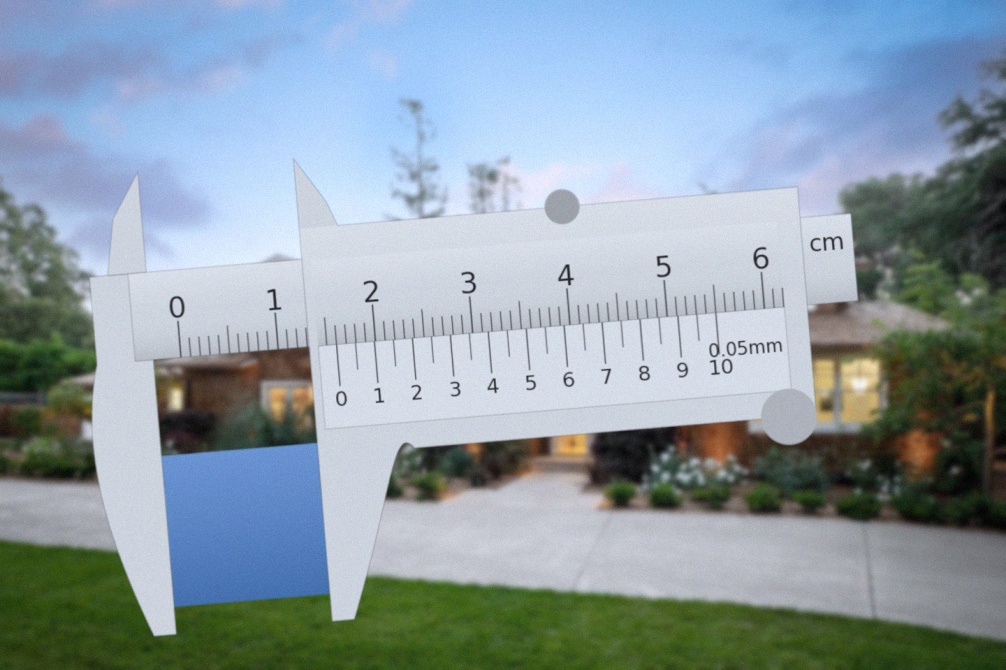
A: 16.0 (mm)
